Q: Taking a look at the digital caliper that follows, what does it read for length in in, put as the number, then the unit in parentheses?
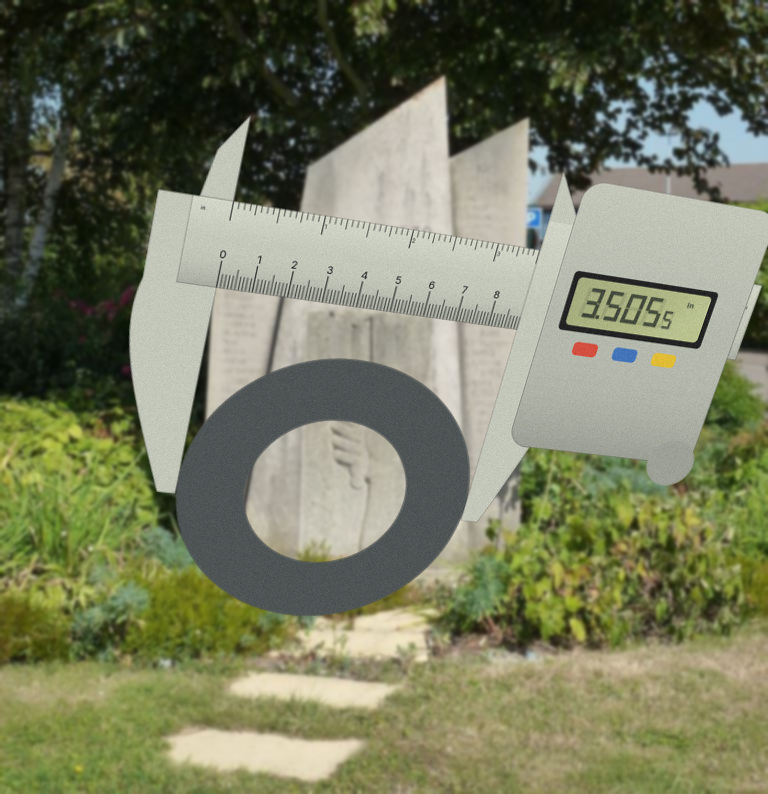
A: 3.5055 (in)
